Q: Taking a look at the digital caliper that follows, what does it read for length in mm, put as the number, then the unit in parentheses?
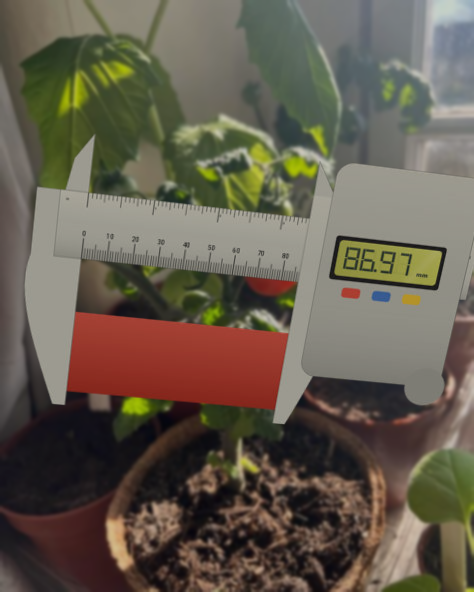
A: 86.97 (mm)
